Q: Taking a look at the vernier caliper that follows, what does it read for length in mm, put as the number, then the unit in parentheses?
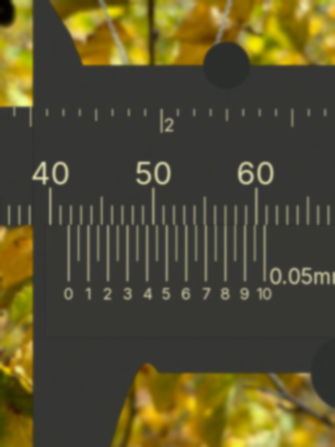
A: 41.8 (mm)
